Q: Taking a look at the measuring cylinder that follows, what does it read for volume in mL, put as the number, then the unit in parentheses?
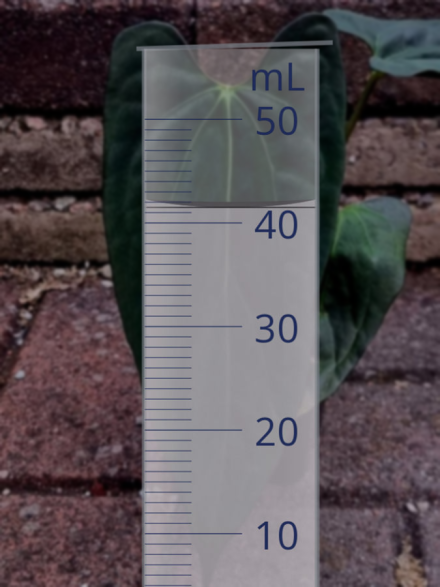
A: 41.5 (mL)
